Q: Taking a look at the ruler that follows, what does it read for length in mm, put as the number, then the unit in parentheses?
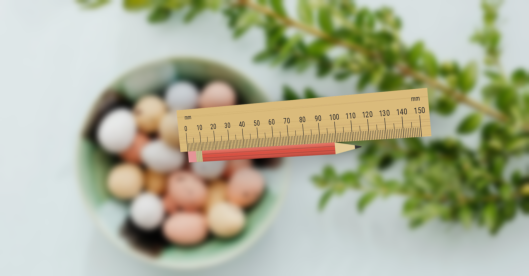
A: 115 (mm)
